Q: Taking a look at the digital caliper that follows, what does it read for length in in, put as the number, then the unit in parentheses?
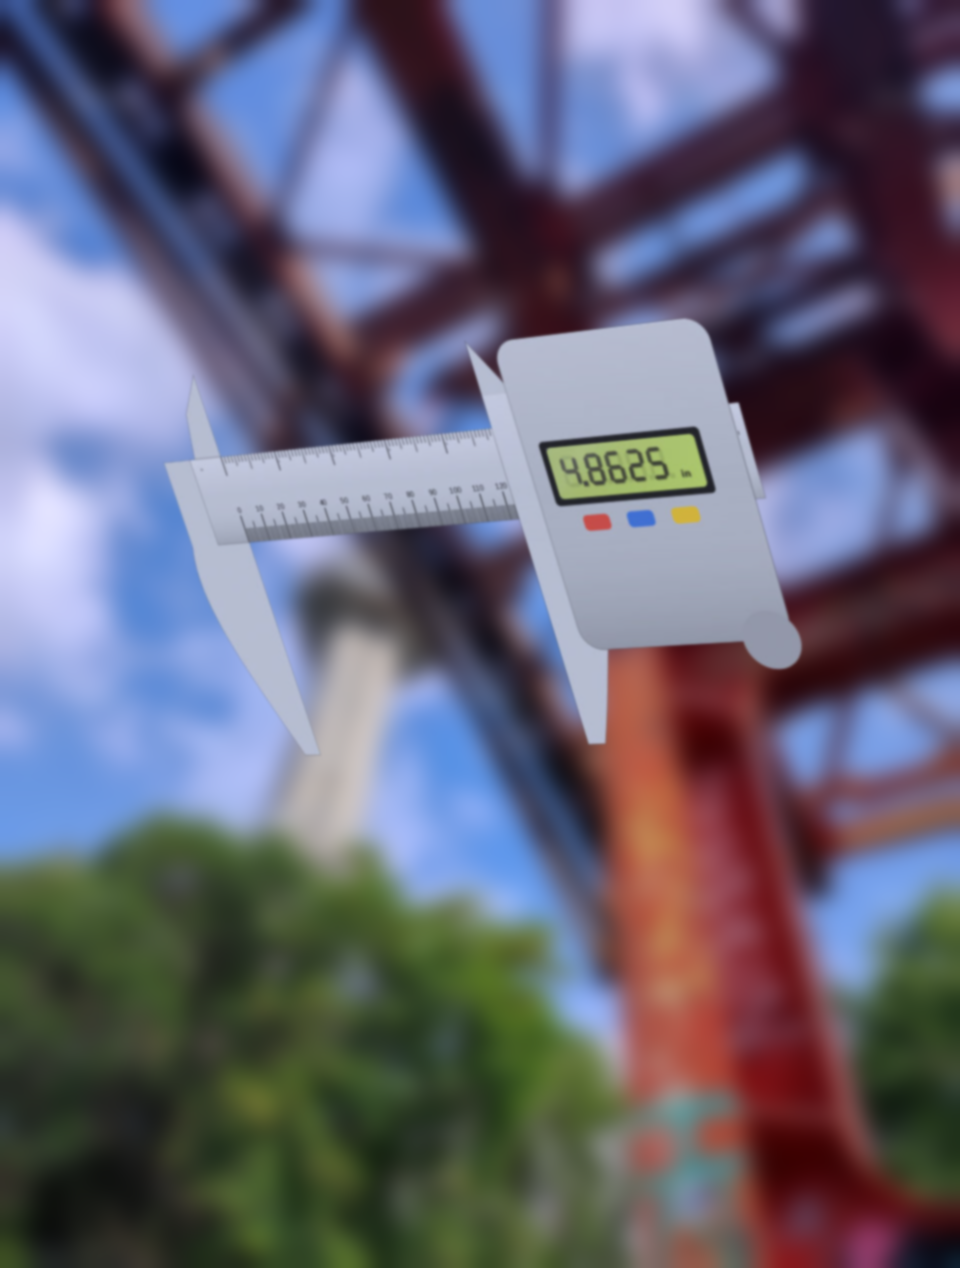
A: 4.8625 (in)
